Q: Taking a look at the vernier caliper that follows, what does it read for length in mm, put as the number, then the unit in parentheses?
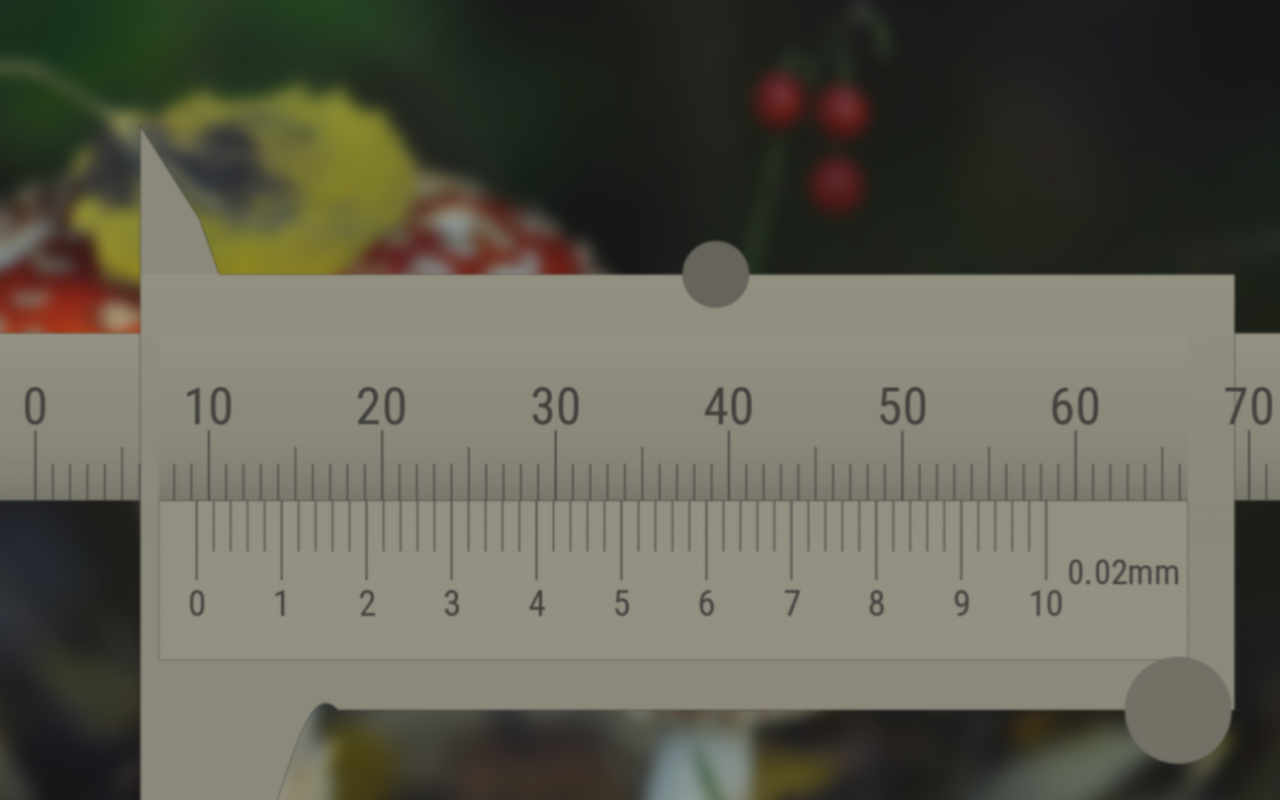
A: 9.3 (mm)
